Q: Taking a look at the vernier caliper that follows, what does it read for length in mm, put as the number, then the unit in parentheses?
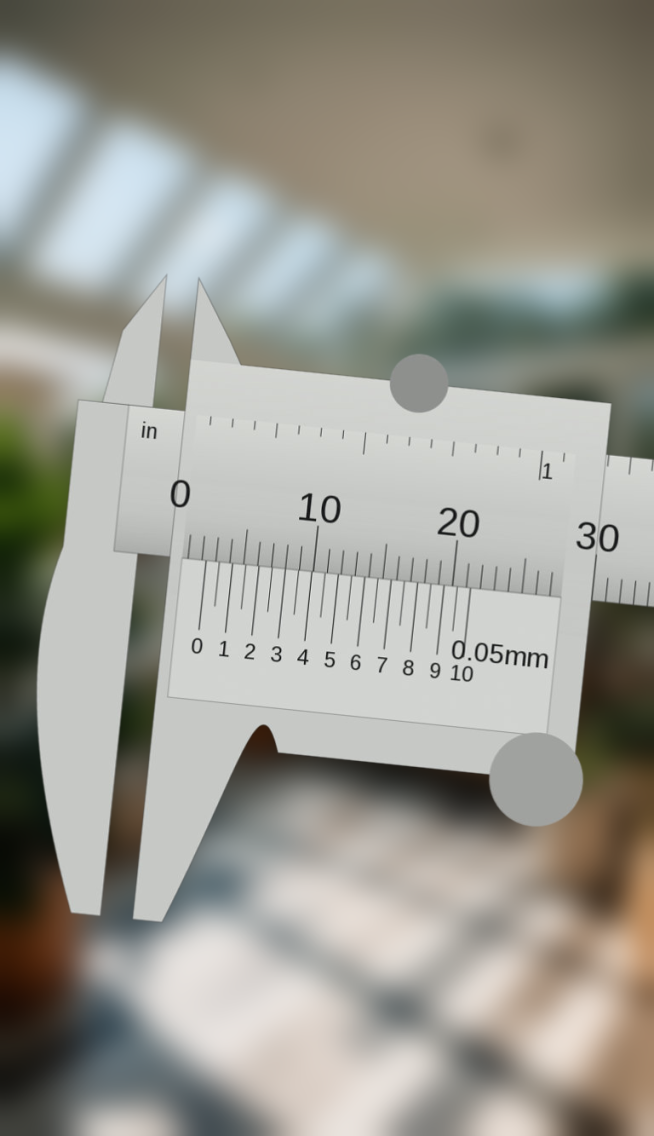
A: 2.3 (mm)
